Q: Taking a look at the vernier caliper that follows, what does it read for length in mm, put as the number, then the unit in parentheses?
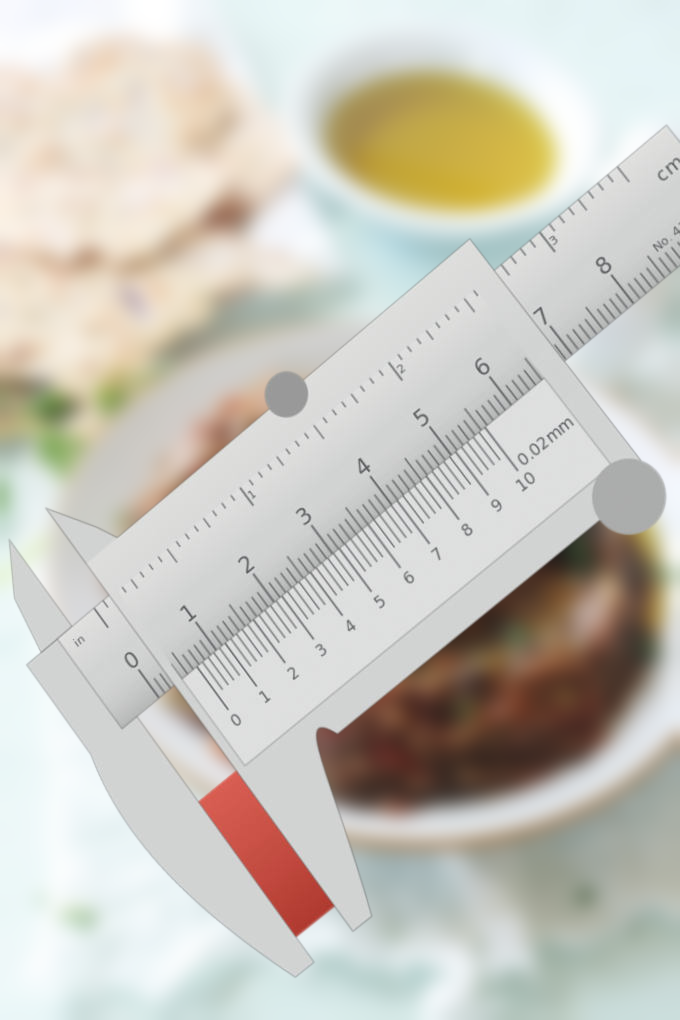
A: 6.6 (mm)
